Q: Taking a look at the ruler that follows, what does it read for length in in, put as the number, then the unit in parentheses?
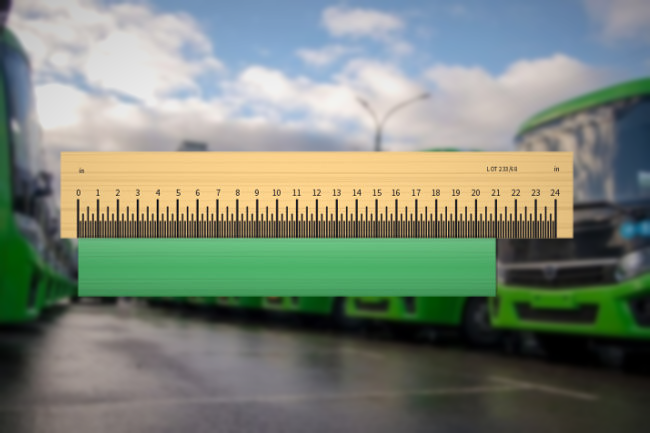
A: 21 (in)
